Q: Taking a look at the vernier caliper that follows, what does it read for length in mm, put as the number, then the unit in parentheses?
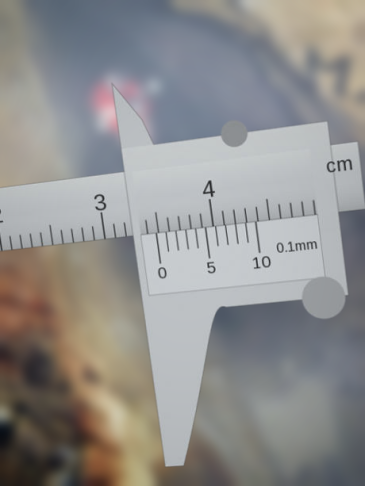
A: 34.8 (mm)
